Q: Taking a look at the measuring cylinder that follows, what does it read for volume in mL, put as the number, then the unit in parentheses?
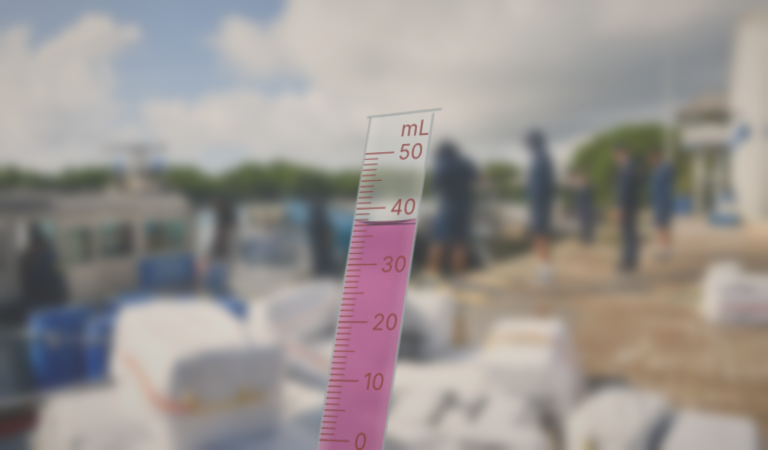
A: 37 (mL)
